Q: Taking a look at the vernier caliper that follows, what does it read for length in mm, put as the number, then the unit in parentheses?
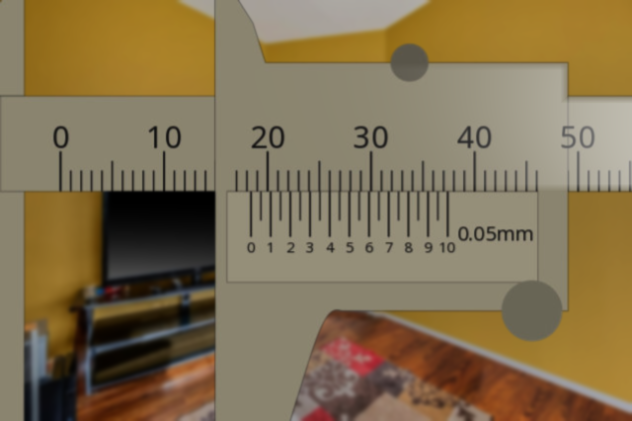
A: 18.4 (mm)
